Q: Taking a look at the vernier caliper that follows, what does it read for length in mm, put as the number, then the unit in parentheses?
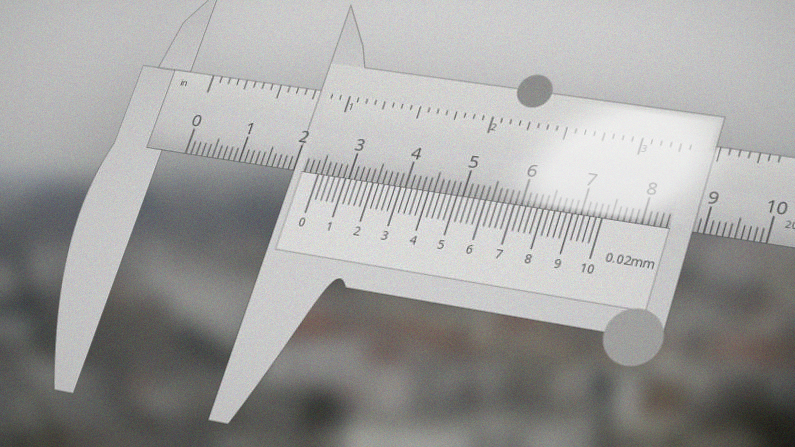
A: 24.5 (mm)
